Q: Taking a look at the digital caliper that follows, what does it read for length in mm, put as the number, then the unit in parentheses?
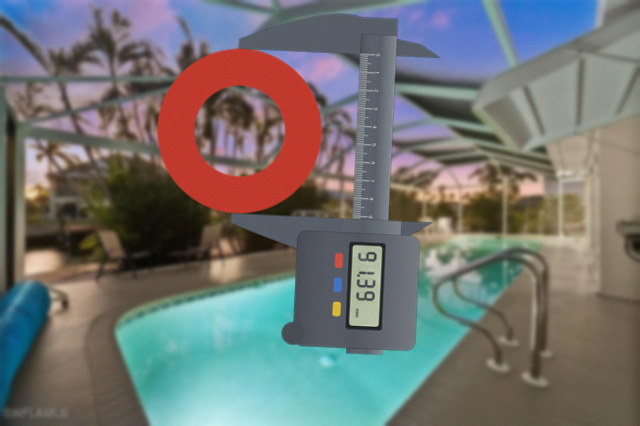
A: 91.39 (mm)
